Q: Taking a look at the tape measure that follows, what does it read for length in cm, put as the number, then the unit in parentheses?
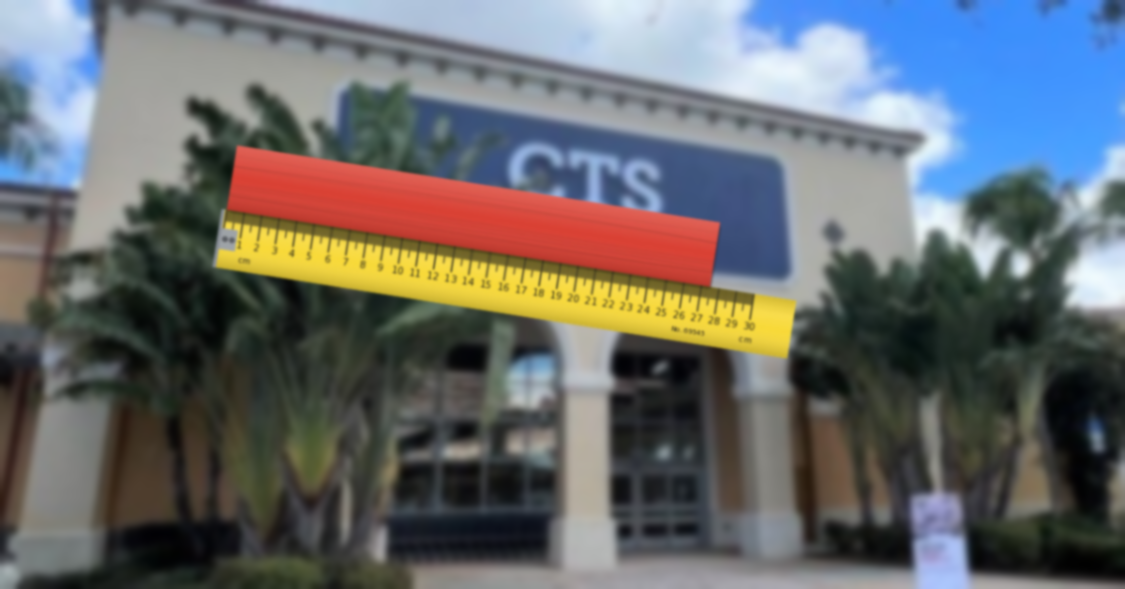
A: 27.5 (cm)
